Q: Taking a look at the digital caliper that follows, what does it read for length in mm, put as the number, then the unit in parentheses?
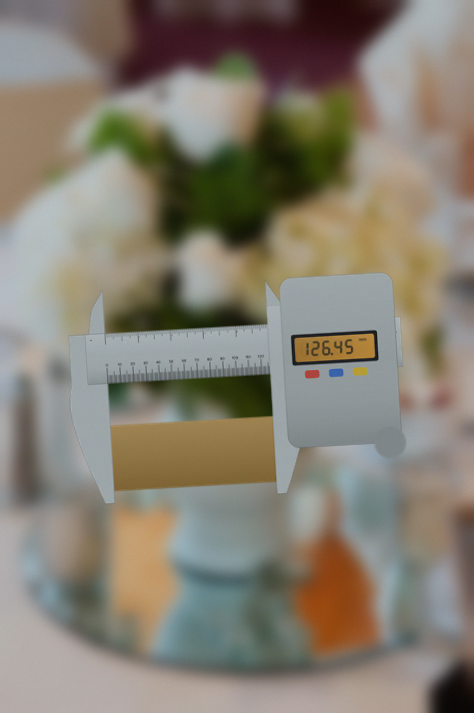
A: 126.45 (mm)
